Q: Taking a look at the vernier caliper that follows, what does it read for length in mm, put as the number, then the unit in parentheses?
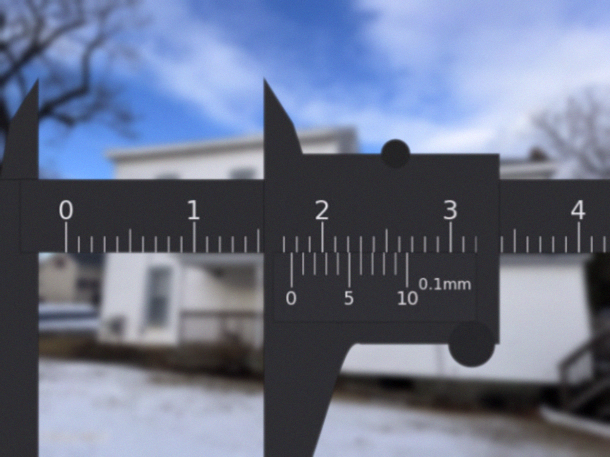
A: 17.6 (mm)
